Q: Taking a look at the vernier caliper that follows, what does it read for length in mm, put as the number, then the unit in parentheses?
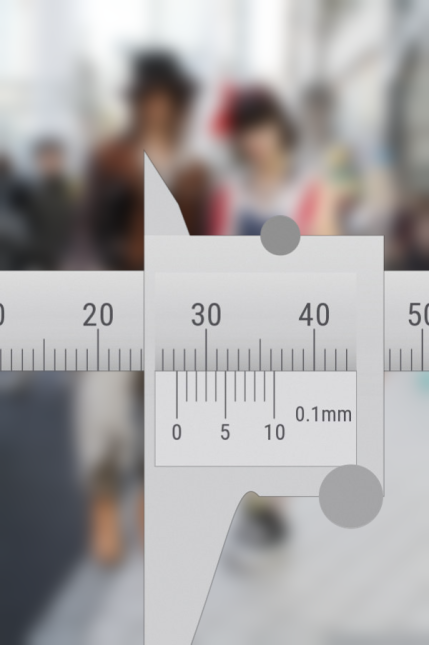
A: 27.3 (mm)
